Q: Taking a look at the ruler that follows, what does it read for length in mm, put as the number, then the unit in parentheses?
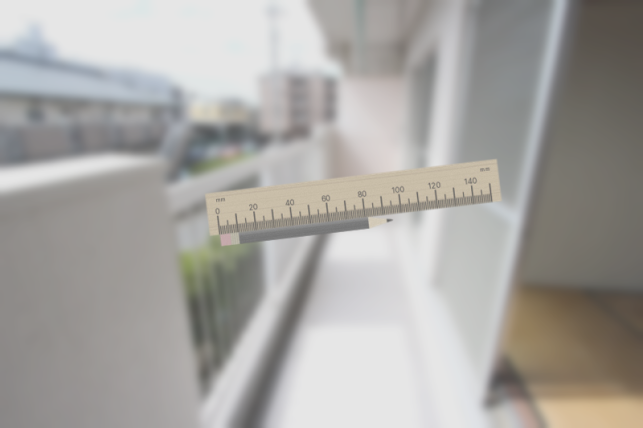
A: 95 (mm)
